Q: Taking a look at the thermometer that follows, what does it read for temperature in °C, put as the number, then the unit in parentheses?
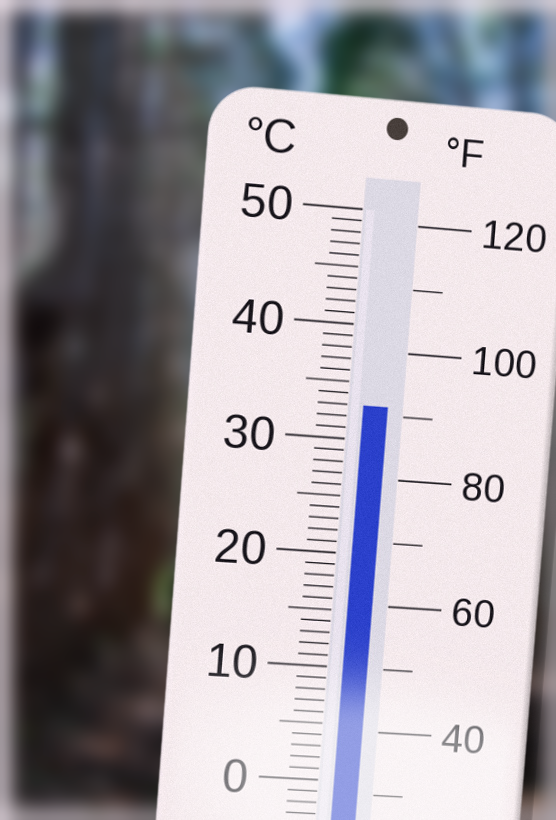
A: 33 (°C)
